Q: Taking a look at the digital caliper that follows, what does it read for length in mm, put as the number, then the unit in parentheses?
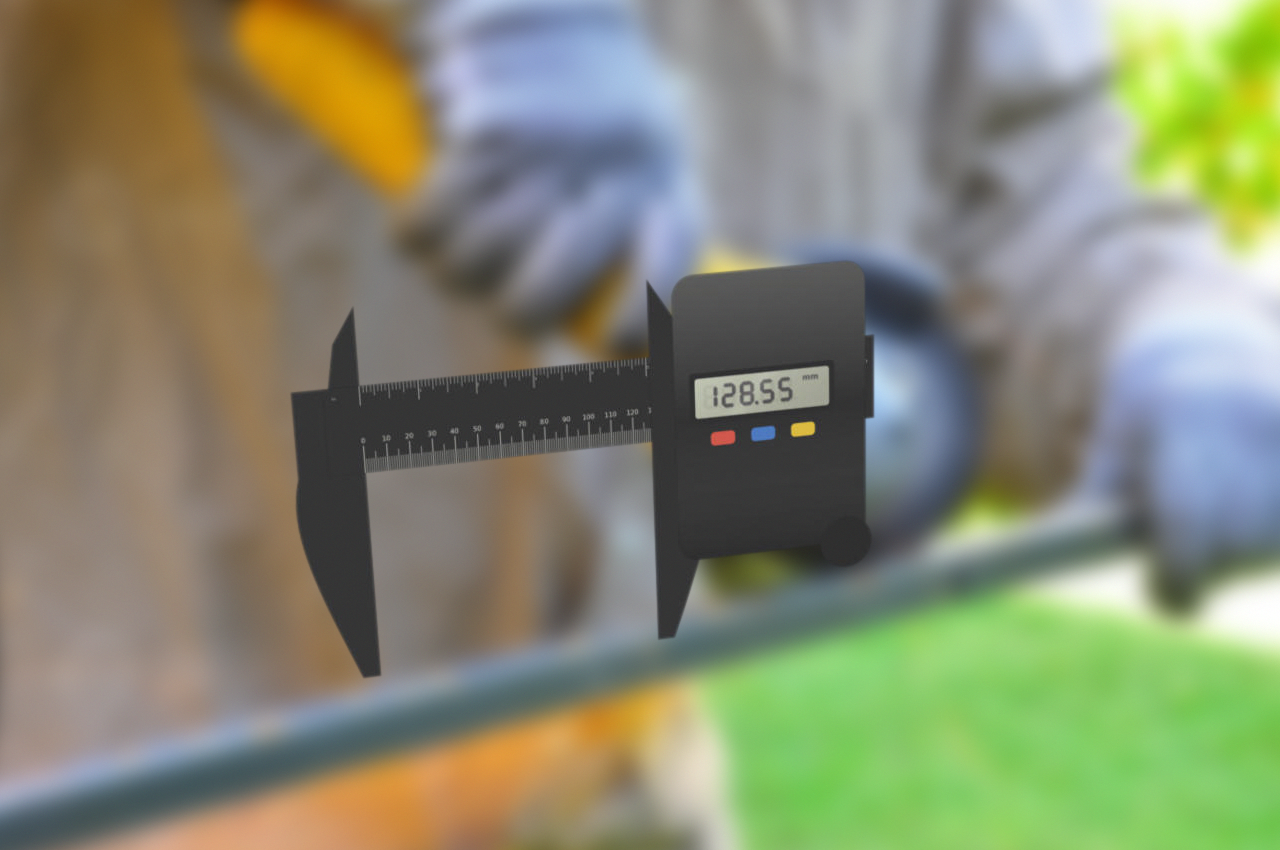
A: 128.55 (mm)
